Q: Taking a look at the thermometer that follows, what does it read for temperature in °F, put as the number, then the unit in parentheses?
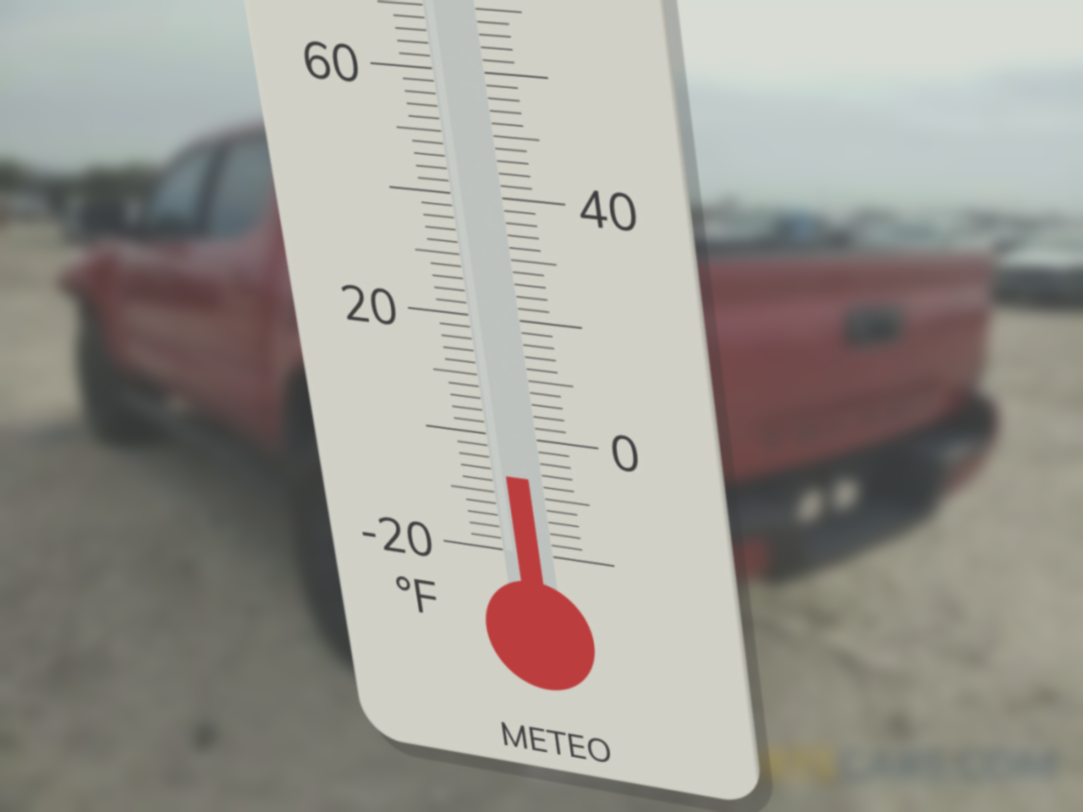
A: -7 (°F)
